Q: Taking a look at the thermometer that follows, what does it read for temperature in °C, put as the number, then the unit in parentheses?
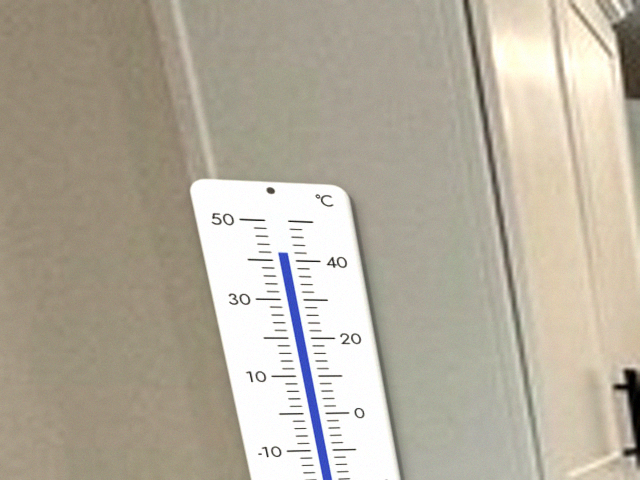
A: 42 (°C)
